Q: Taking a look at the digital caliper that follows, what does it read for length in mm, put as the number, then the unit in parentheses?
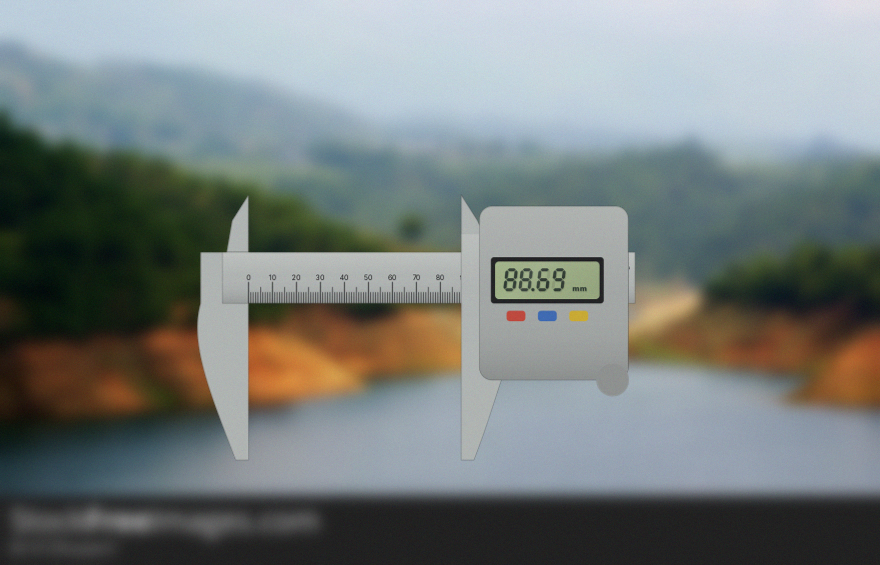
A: 88.69 (mm)
